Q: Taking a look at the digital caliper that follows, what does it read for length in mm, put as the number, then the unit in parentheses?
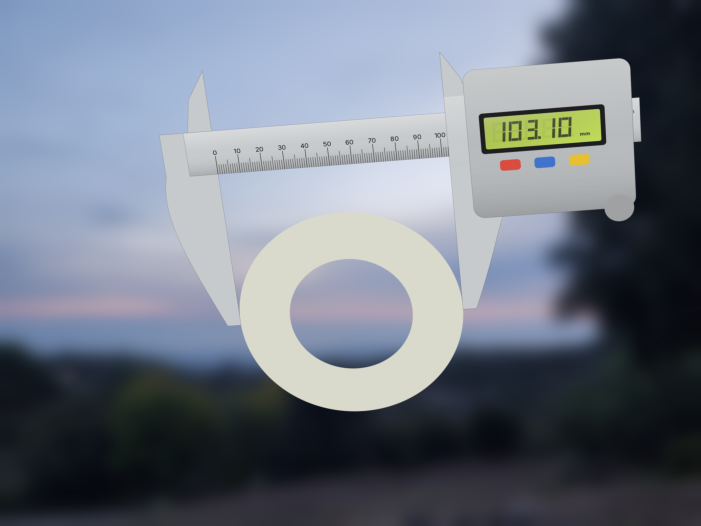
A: 103.10 (mm)
